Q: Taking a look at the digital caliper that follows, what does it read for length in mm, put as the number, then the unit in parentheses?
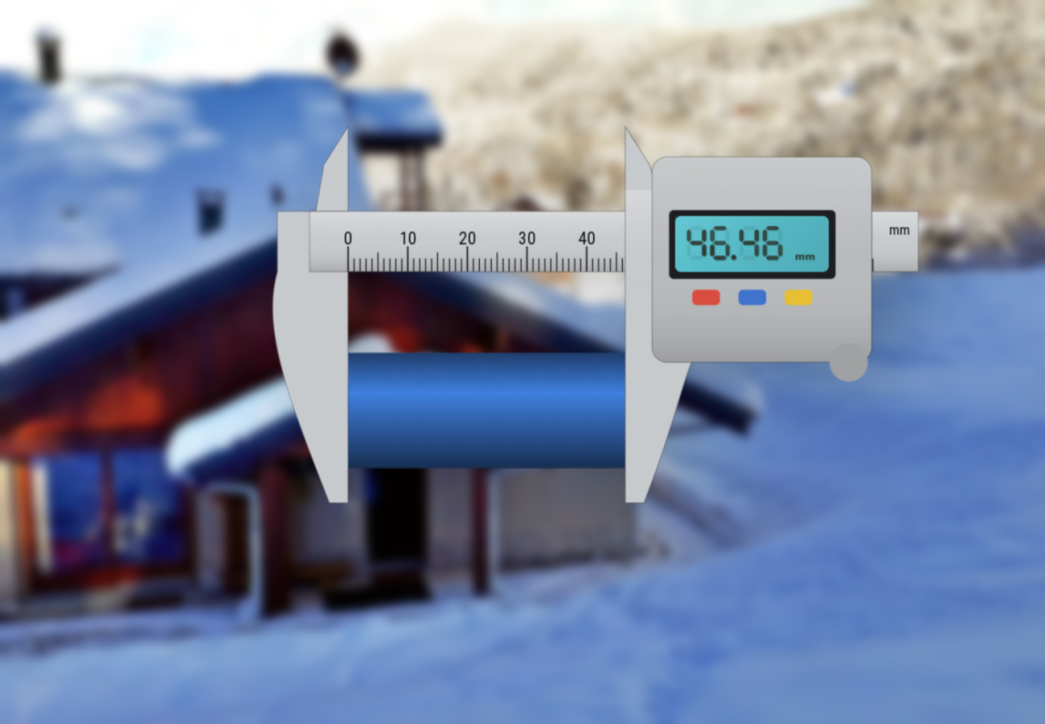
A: 46.46 (mm)
